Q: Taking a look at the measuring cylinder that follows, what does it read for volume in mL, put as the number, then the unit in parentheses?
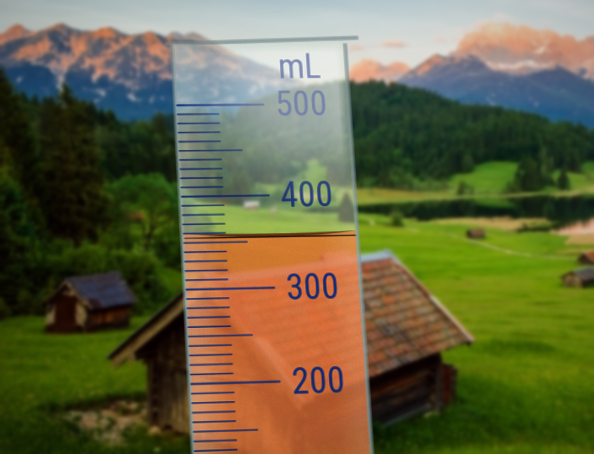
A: 355 (mL)
